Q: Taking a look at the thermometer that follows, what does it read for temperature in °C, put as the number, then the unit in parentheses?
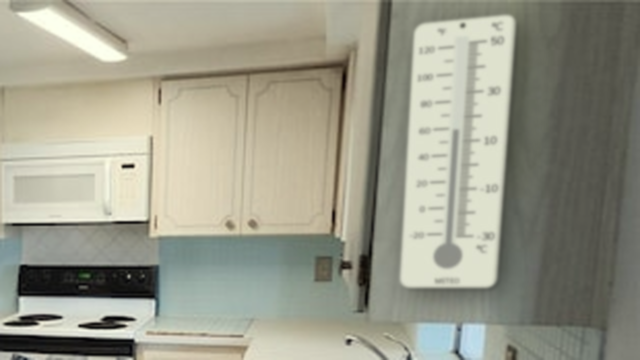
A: 15 (°C)
